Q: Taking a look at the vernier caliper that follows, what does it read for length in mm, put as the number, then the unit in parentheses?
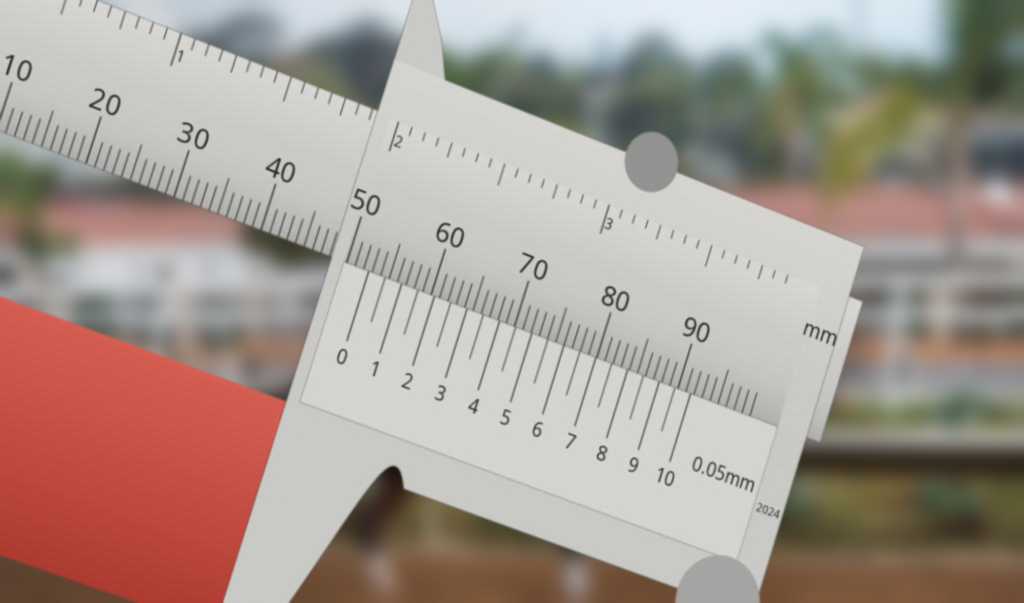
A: 52.6 (mm)
